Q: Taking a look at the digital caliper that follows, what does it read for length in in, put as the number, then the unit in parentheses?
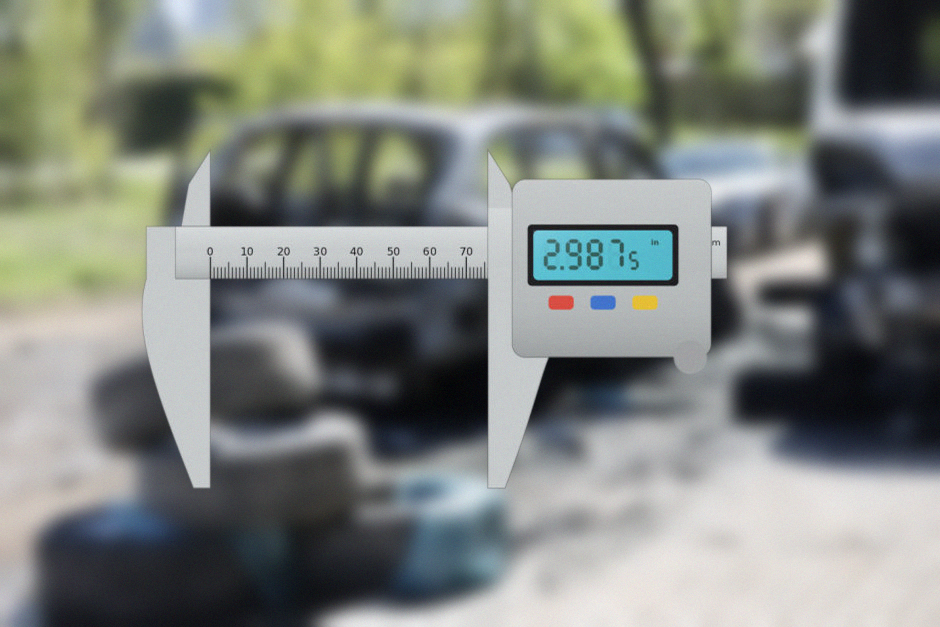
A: 2.9875 (in)
